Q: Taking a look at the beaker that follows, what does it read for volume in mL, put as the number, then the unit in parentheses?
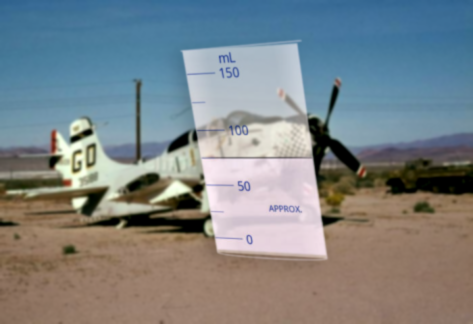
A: 75 (mL)
